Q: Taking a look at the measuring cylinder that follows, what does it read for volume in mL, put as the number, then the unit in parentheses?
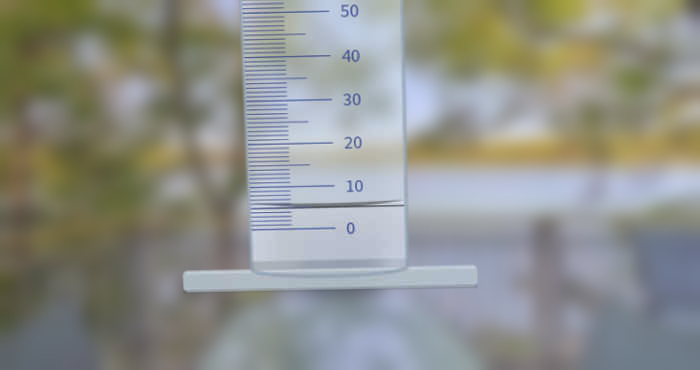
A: 5 (mL)
